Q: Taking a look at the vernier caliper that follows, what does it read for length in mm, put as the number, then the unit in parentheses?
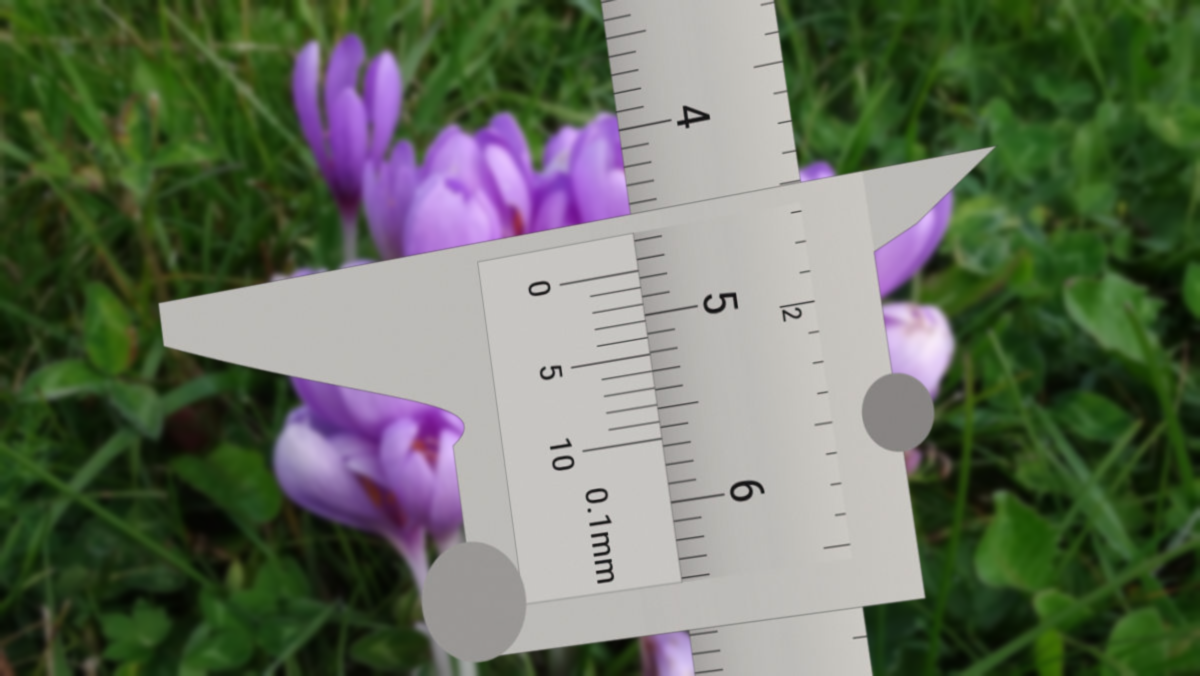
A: 47.6 (mm)
